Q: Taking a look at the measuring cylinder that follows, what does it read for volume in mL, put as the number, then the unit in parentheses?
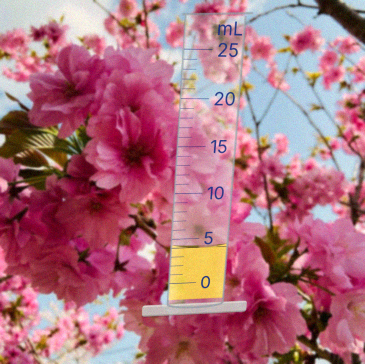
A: 4 (mL)
